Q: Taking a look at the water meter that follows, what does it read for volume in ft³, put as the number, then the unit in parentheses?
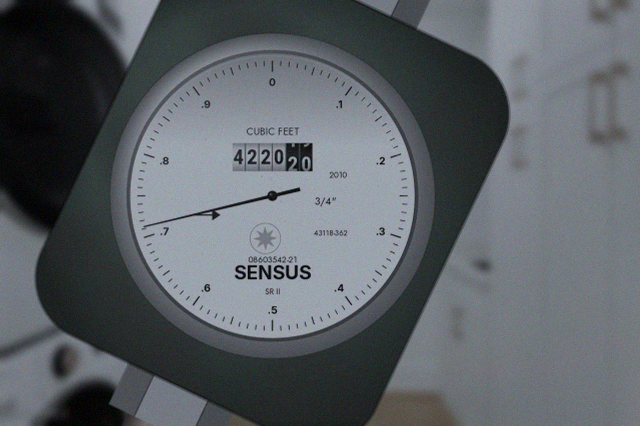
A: 422019.71 (ft³)
